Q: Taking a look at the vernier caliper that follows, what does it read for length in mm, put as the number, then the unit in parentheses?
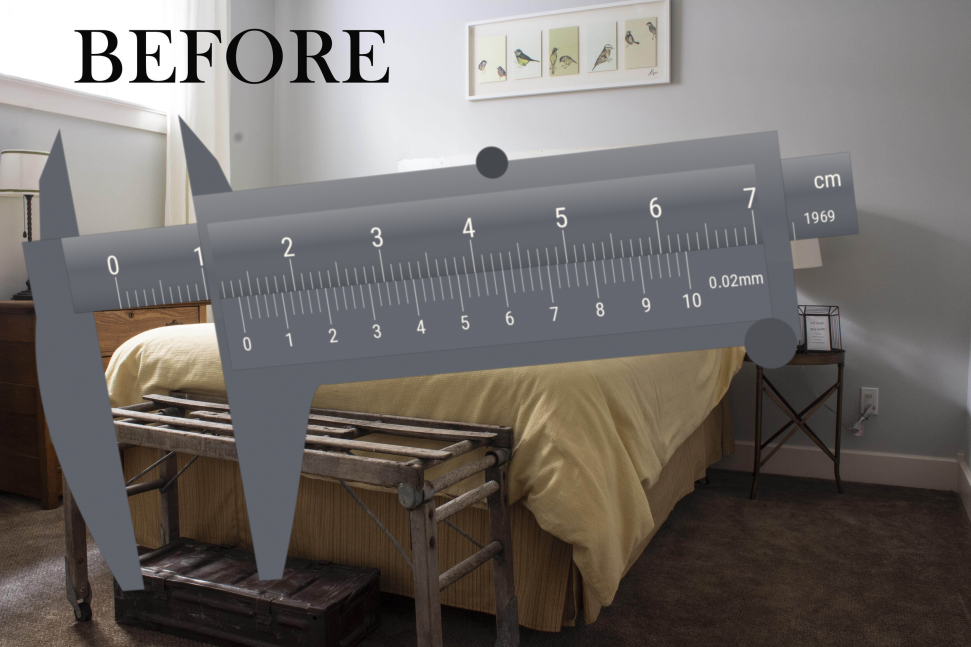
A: 13.6 (mm)
